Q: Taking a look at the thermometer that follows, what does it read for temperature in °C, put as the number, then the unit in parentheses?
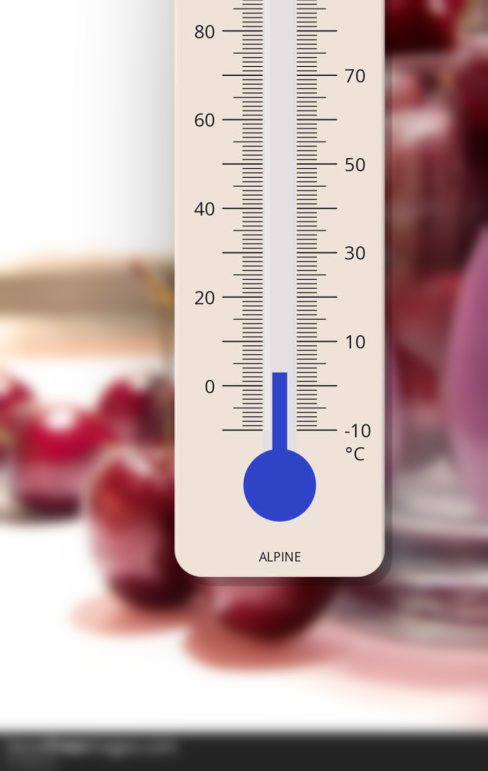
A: 3 (°C)
